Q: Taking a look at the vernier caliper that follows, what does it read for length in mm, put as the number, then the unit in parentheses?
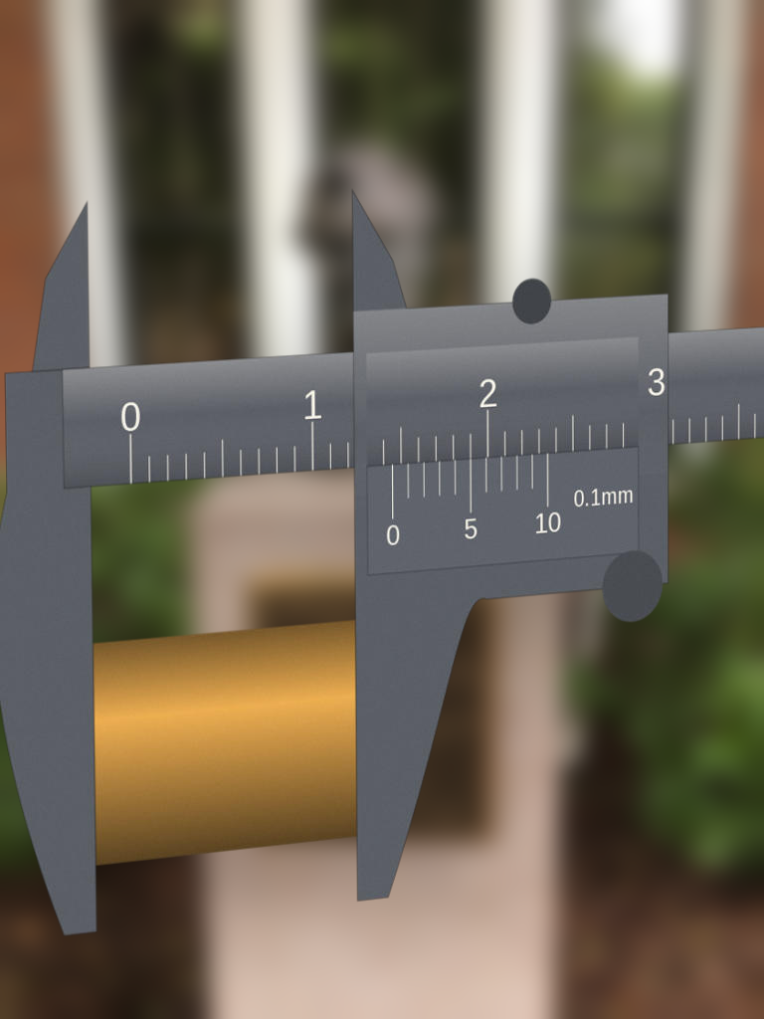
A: 14.5 (mm)
